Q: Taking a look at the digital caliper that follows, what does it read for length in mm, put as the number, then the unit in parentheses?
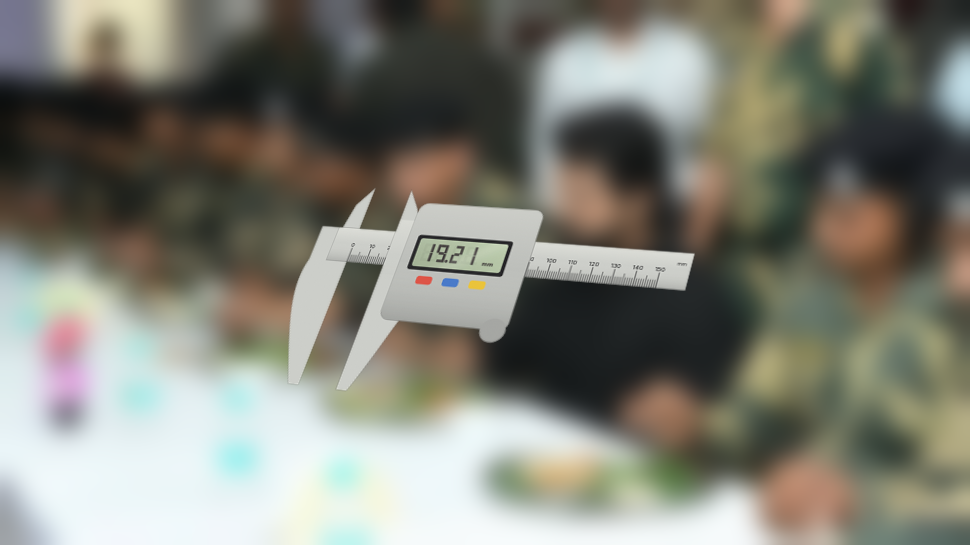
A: 19.21 (mm)
